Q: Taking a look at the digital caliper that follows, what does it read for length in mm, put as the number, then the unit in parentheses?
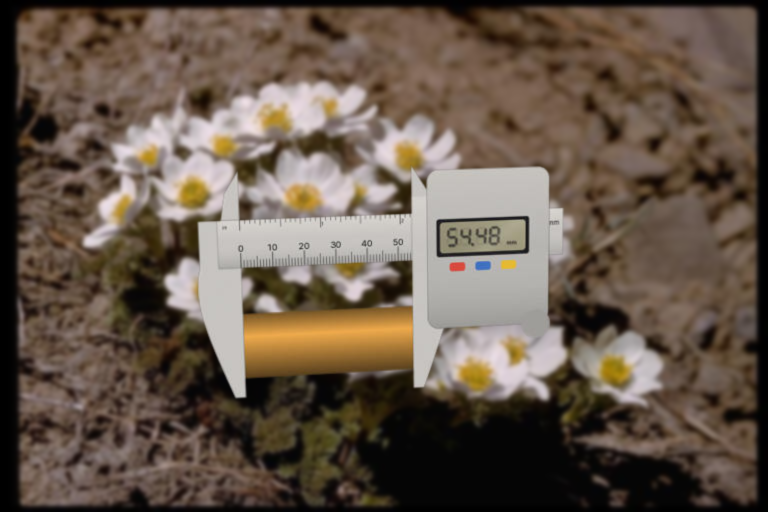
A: 54.48 (mm)
